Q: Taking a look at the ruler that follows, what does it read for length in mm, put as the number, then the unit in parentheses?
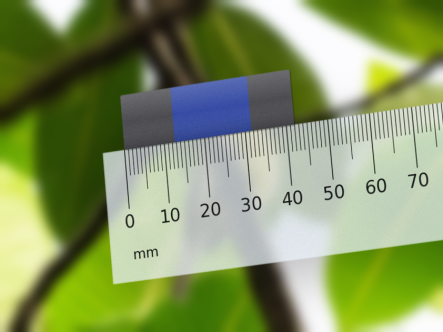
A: 42 (mm)
